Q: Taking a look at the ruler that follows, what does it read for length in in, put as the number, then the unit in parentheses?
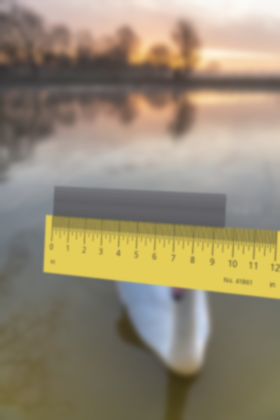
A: 9.5 (in)
